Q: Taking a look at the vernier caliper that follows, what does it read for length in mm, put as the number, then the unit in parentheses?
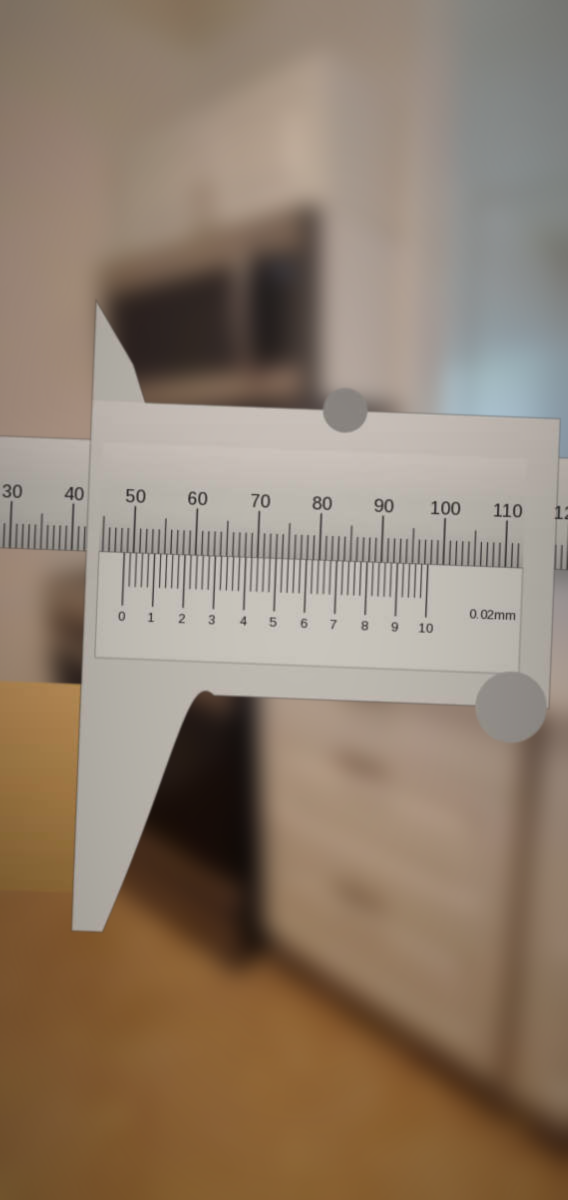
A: 48.5 (mm)
